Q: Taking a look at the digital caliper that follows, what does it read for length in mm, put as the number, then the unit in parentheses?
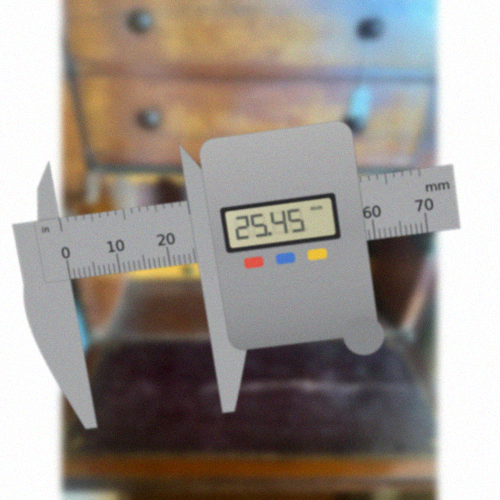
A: 25.45 (mm)
